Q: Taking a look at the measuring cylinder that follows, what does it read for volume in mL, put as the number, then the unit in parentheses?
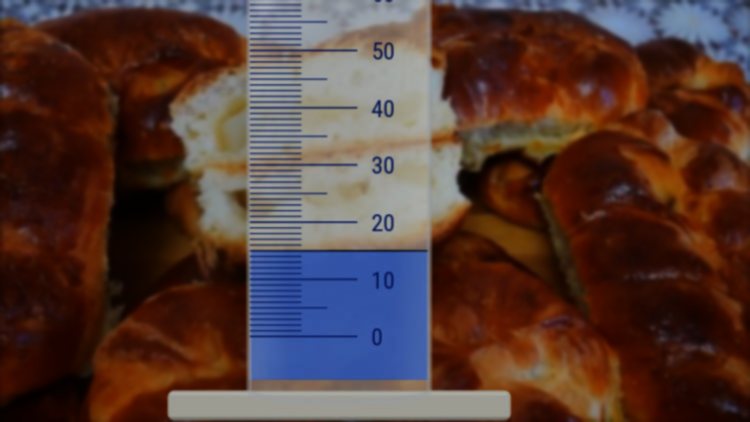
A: 15 (mL)
